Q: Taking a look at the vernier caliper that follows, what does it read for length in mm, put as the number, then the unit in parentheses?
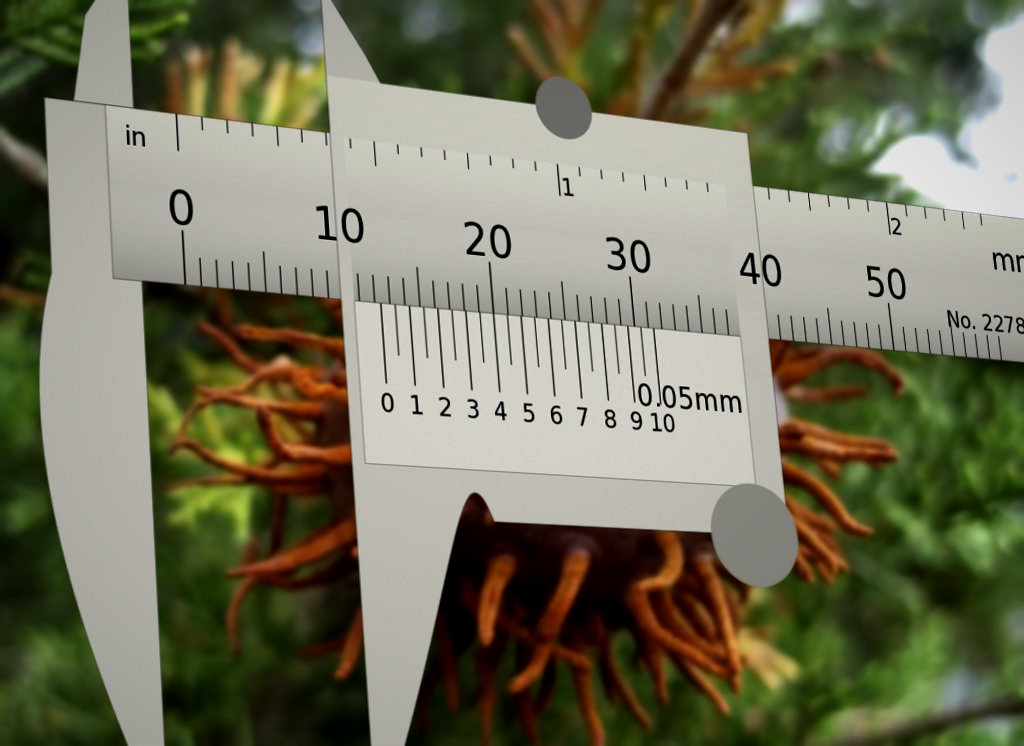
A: 12.4 (mm)
